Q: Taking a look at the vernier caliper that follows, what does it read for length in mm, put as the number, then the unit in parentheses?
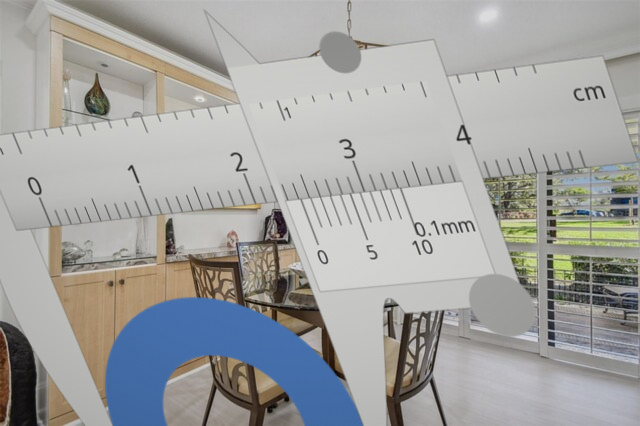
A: 24.2 (mm)
